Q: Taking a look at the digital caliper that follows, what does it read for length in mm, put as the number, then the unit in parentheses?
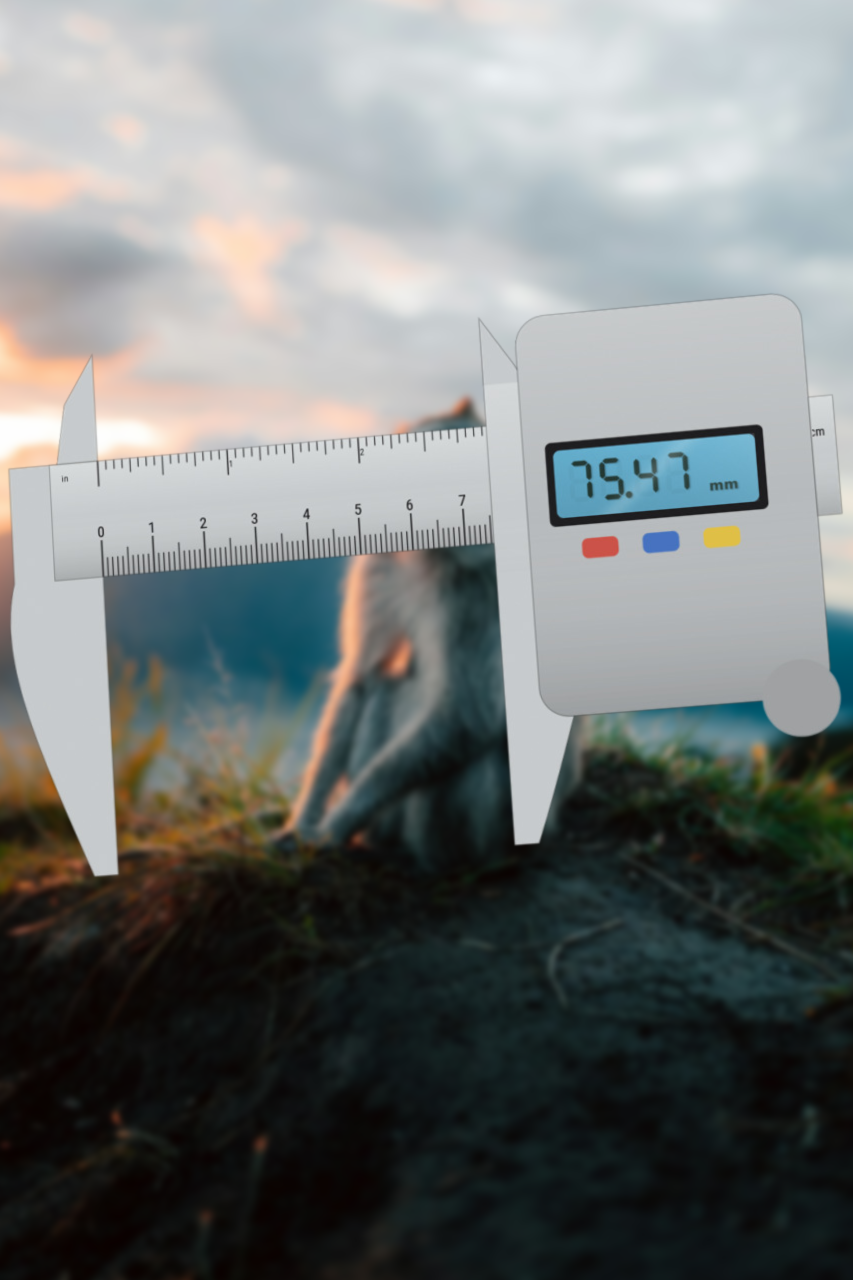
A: 75.47 (mm)
